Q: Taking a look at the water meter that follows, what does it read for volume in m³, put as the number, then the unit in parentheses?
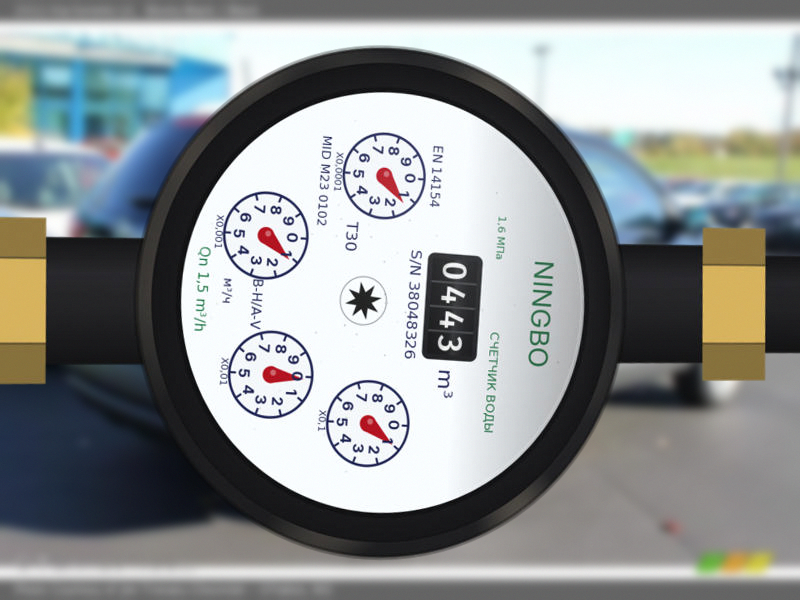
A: 443.1011 (m³)
